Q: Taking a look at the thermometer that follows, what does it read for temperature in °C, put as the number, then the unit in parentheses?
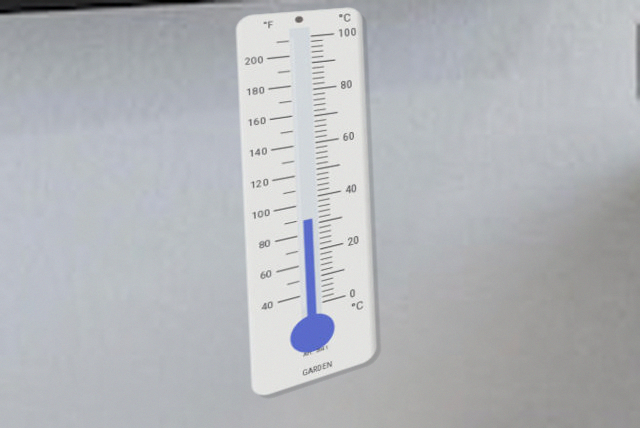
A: 32 (°C)
